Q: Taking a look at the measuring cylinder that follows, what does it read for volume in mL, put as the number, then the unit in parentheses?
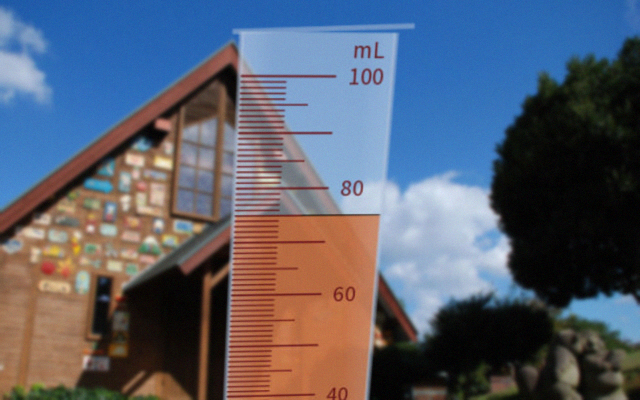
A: 75 (mL)
